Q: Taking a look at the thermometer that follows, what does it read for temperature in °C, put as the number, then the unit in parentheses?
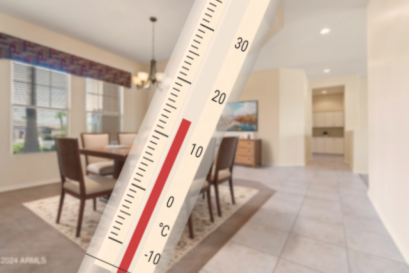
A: 14 (°C)
